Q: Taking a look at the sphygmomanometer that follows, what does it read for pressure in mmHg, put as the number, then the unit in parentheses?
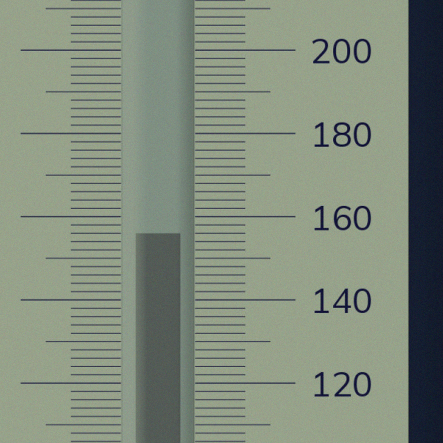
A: 156 (mmHg)
